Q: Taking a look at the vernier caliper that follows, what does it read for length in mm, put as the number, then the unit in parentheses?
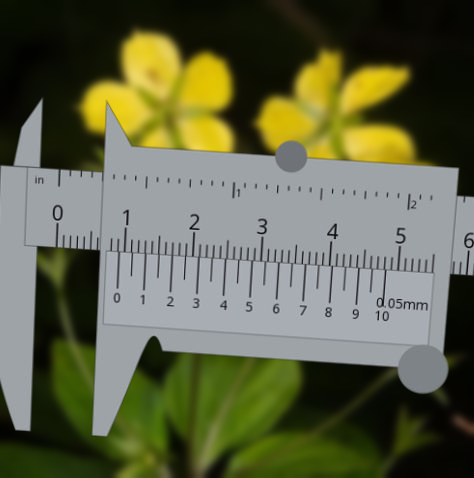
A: 9.2 (mm)
